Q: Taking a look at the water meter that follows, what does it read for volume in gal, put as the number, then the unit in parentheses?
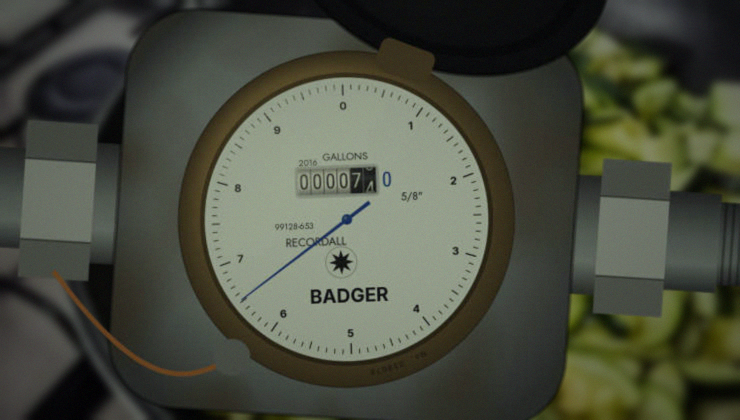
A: 736.5 (gal)
